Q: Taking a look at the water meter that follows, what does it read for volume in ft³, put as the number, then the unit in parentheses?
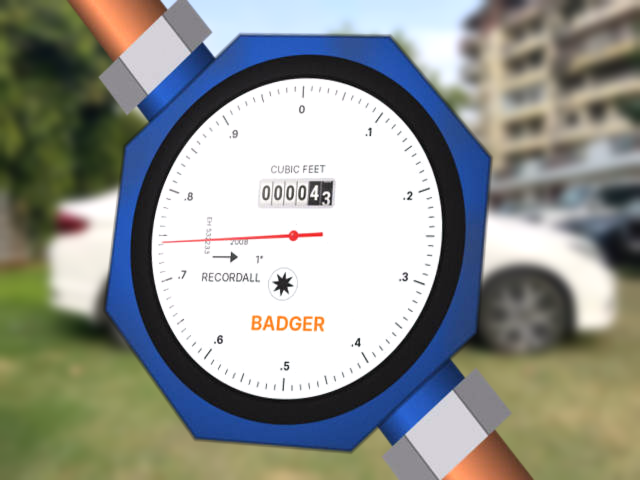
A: 42.74 (ft³)
